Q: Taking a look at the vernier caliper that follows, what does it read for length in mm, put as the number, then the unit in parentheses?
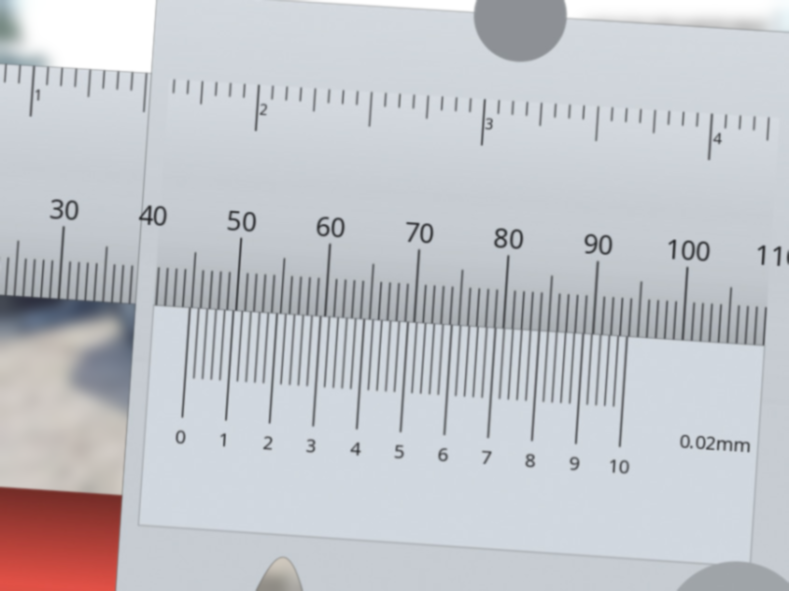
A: 44.8 (mm)
